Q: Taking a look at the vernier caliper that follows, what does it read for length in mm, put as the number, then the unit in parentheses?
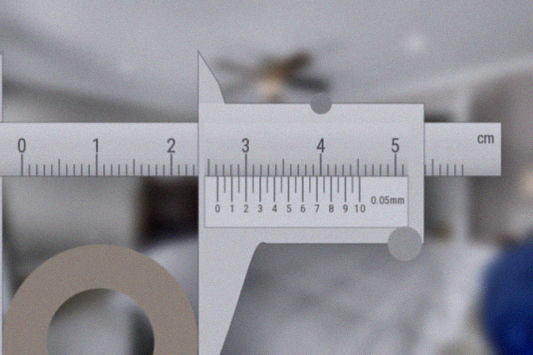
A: 26.2 (mm)
